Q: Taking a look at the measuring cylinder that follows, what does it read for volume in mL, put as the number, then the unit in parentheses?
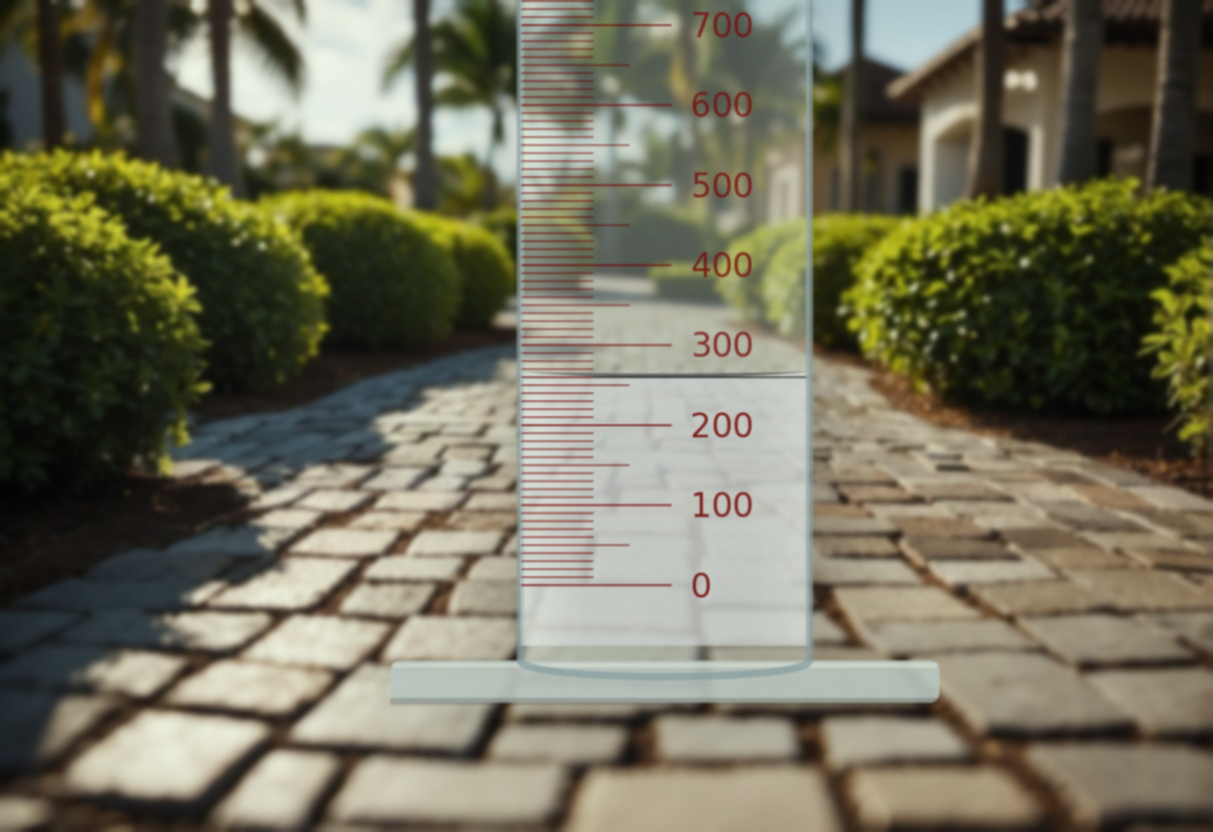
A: 260 (mL)
